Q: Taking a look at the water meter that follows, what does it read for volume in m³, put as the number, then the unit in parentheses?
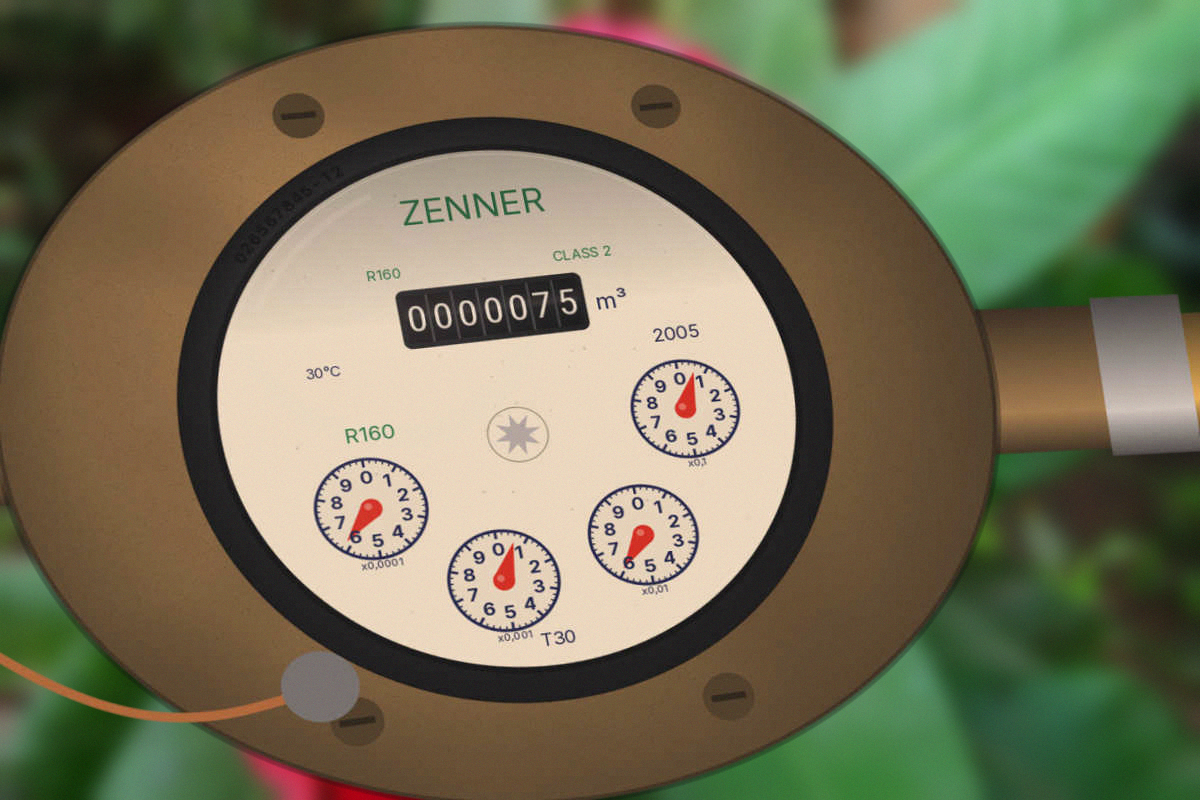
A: 75.0606 (m³)
